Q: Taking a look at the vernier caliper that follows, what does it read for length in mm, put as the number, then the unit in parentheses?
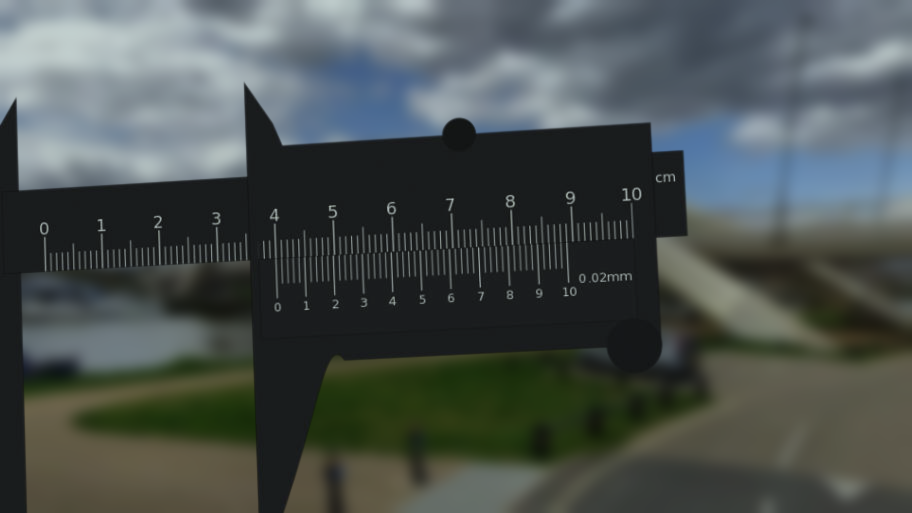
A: 40.0 (mm)
